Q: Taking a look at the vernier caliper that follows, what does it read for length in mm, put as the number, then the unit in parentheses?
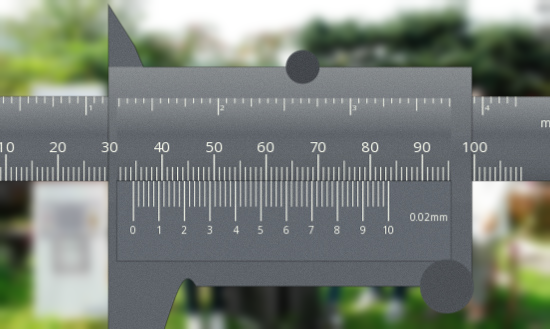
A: 34.5 (mm)
